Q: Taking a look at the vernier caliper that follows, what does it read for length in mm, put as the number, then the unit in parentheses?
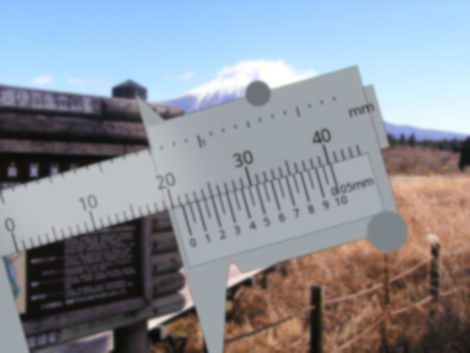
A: 21.2 (mm)
